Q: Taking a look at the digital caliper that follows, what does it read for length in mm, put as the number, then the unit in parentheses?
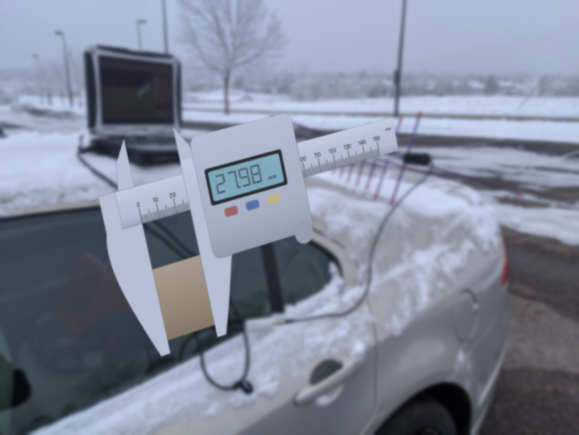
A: 27.98 (mm)
